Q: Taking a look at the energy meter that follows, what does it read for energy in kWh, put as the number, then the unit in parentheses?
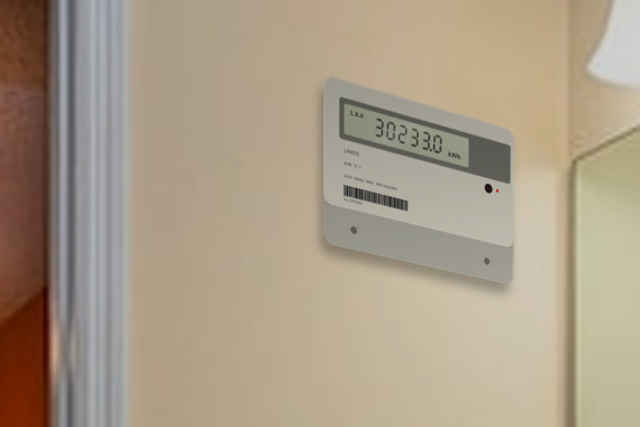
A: 30233.0 (kWh)
